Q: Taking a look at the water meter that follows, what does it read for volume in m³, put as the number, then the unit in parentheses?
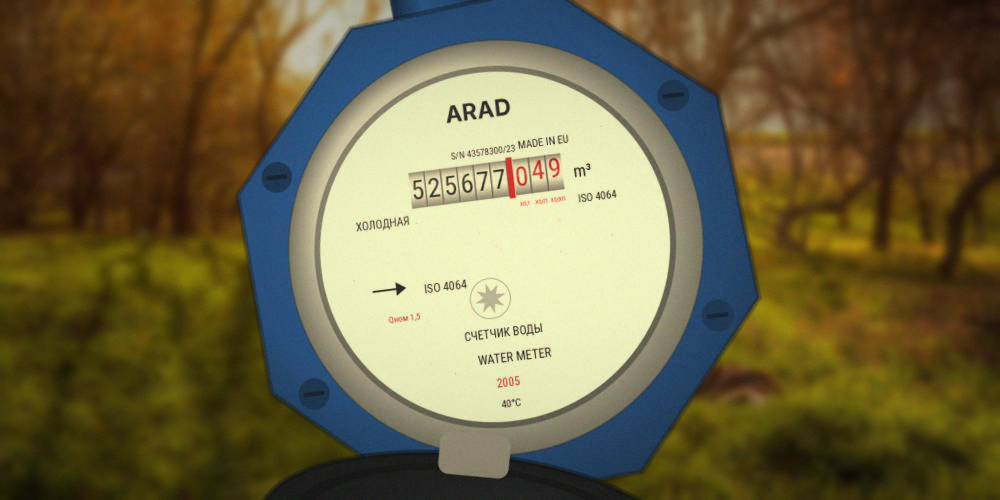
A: 525677.049 (m³)
